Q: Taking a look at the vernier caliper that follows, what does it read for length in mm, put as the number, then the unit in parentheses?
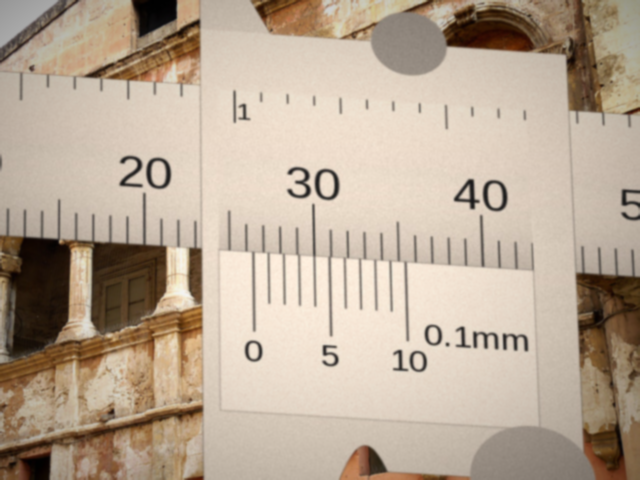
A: 26.4 (mm)
